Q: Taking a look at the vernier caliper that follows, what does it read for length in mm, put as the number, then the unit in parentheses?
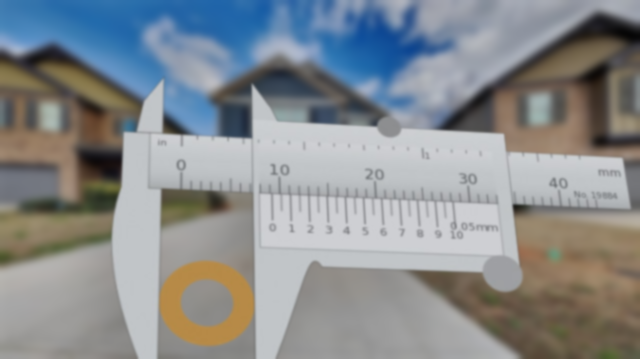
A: 9.2 (mm)
